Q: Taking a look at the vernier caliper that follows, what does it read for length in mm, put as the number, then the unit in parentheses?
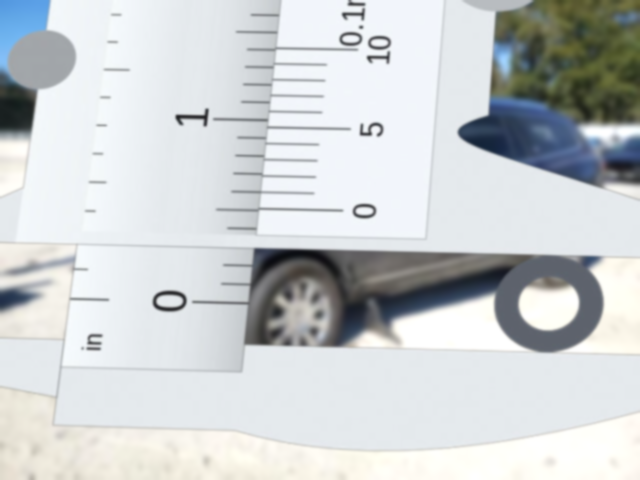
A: 5.1 (mm)
